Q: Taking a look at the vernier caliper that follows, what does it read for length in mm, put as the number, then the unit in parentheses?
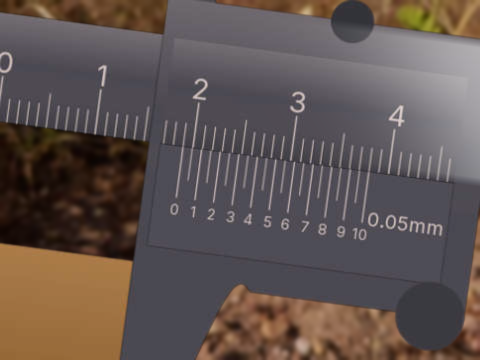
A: 19.0 (mm)
